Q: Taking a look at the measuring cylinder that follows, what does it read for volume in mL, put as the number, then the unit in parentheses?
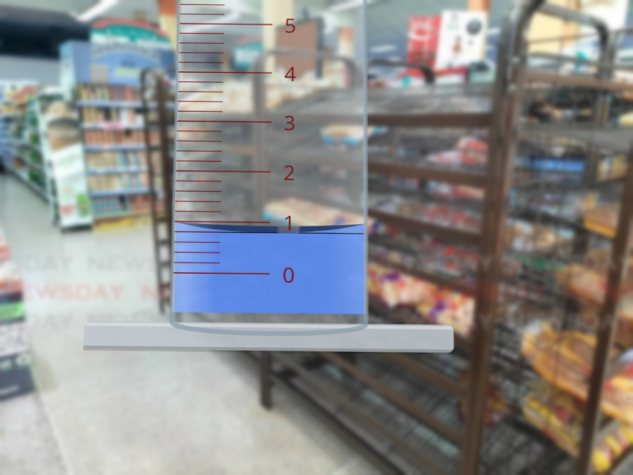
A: 0.8 (mL)
